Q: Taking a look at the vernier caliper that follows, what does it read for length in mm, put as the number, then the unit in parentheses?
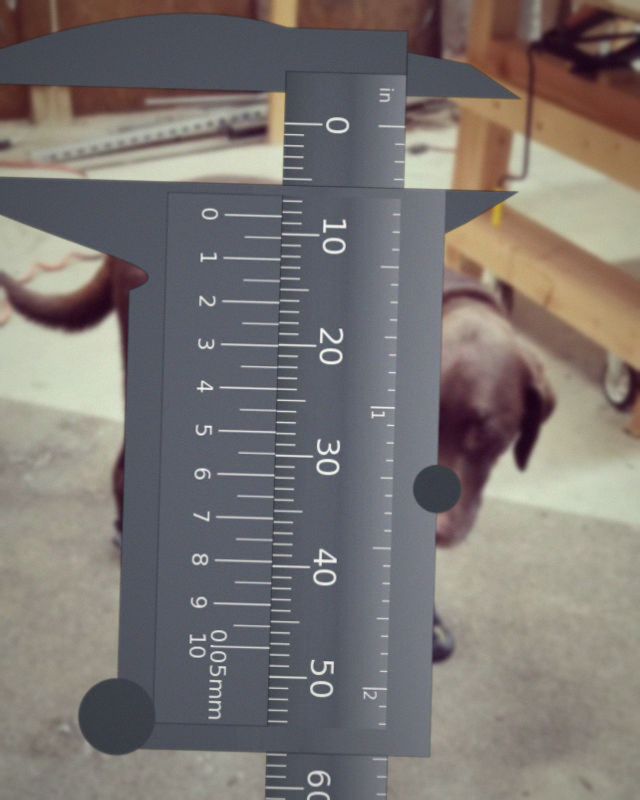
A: 8.4 (mm)
